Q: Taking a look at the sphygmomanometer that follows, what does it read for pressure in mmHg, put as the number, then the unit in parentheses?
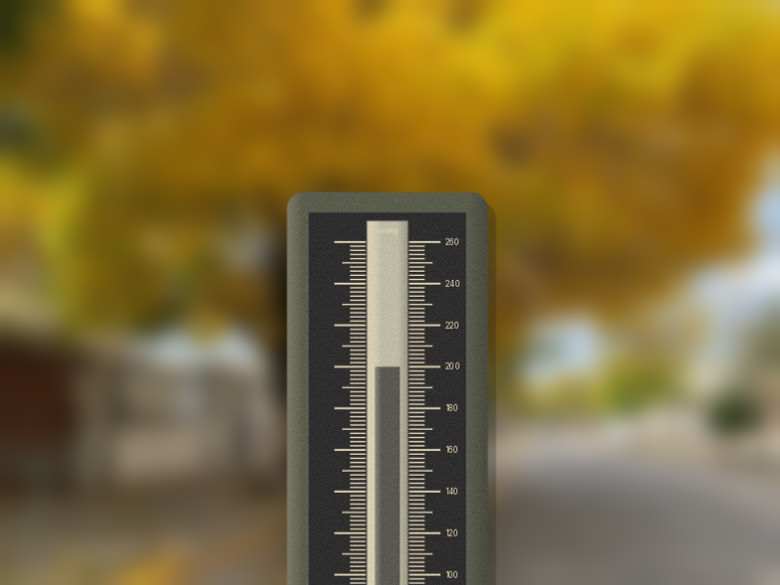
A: 200 (mmHg)
